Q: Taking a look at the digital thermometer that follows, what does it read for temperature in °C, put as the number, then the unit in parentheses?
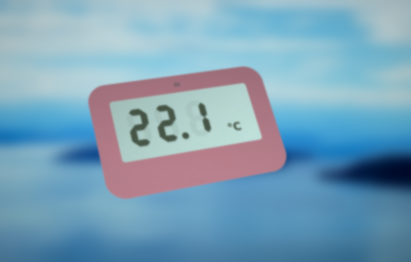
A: 22.1 (°C)
